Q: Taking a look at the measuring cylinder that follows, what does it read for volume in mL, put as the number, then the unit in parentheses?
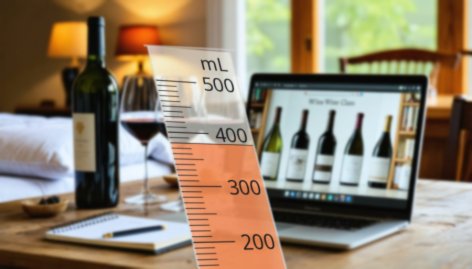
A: 380 (mL)
